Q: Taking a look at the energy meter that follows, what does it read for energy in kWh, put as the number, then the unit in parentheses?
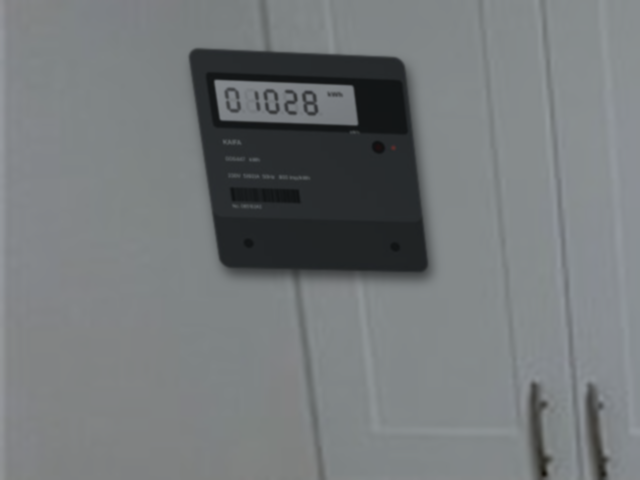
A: 1028 (kWh)
